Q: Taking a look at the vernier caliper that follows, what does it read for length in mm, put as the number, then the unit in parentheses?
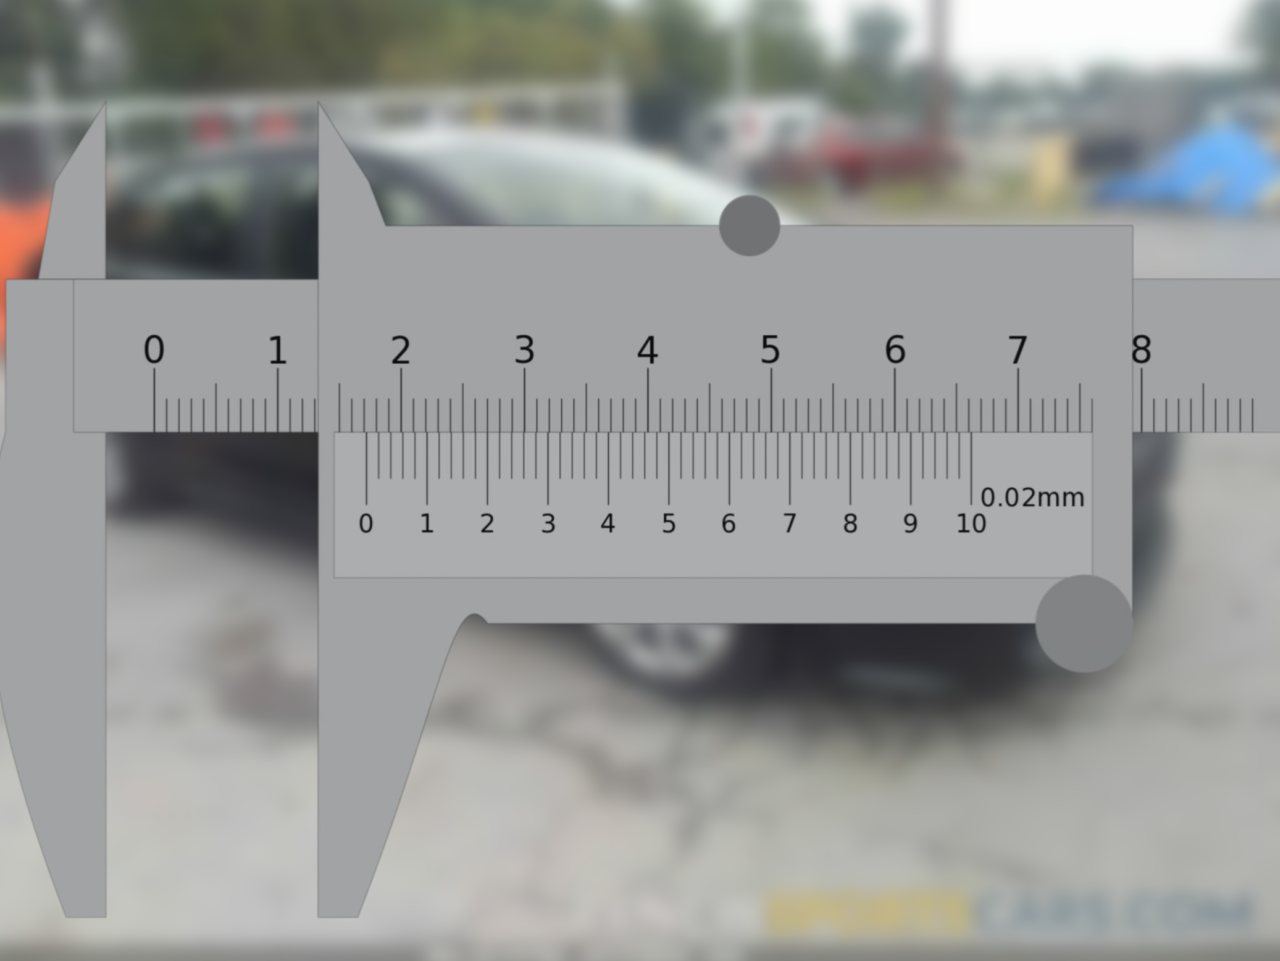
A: 17.2 (mm)
